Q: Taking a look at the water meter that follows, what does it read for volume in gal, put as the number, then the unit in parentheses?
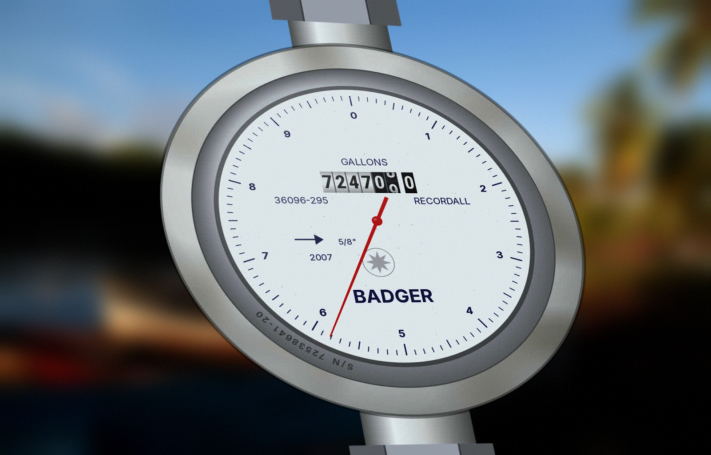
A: 7247085.8 (gal)
